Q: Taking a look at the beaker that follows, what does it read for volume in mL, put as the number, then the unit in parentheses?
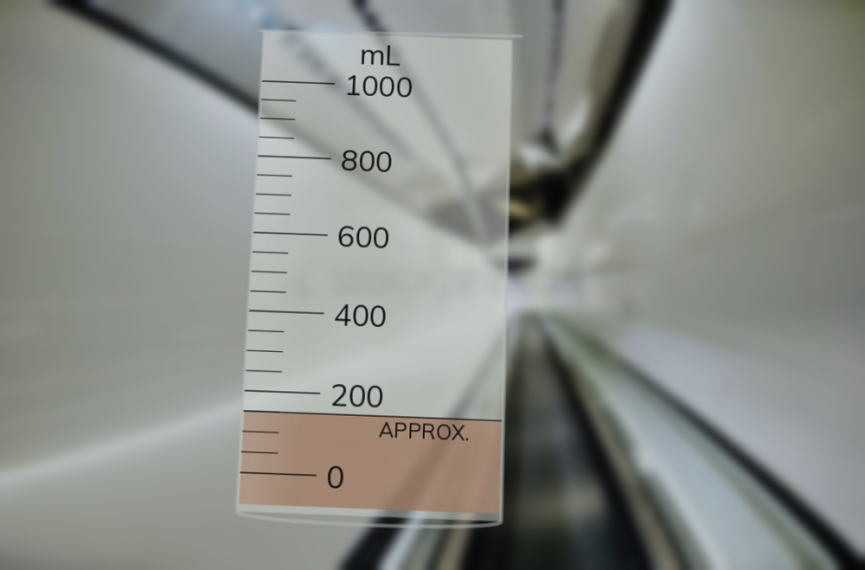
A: 150 (mL)
